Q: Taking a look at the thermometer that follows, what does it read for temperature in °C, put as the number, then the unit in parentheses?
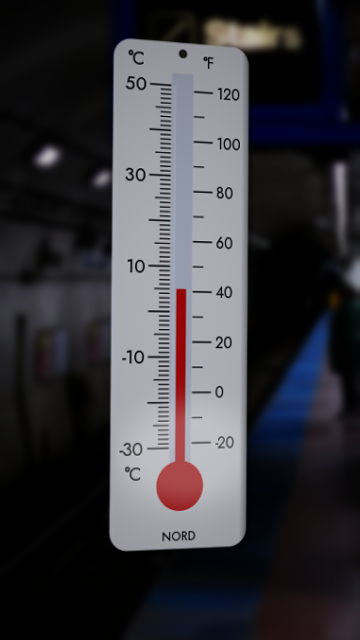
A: 5 (°C)
